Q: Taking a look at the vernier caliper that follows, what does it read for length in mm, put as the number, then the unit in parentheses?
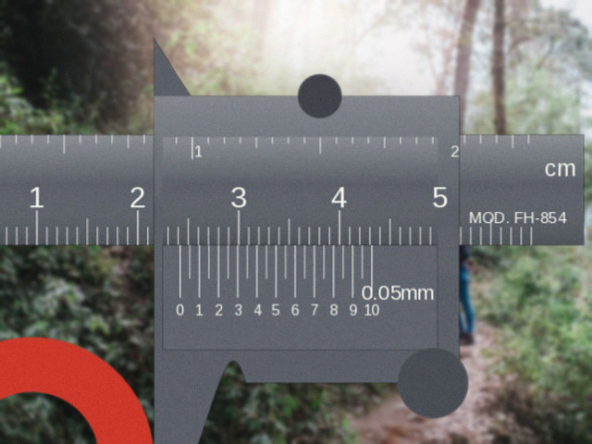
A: 24.2 (mm)
